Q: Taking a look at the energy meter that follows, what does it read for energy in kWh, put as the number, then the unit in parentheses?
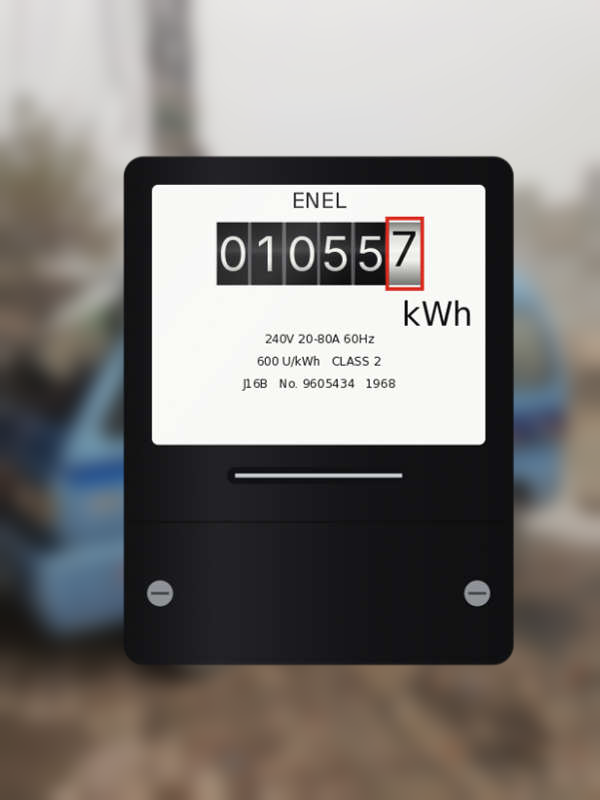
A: 1055.7 (kWh)
